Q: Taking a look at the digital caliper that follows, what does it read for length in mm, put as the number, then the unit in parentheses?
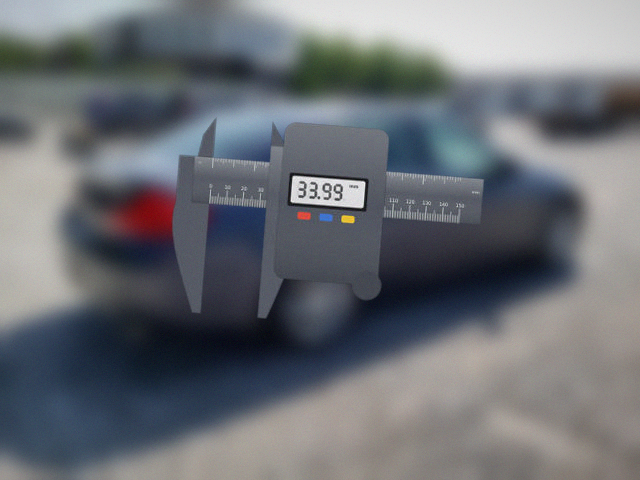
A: 33.99 (mm)
